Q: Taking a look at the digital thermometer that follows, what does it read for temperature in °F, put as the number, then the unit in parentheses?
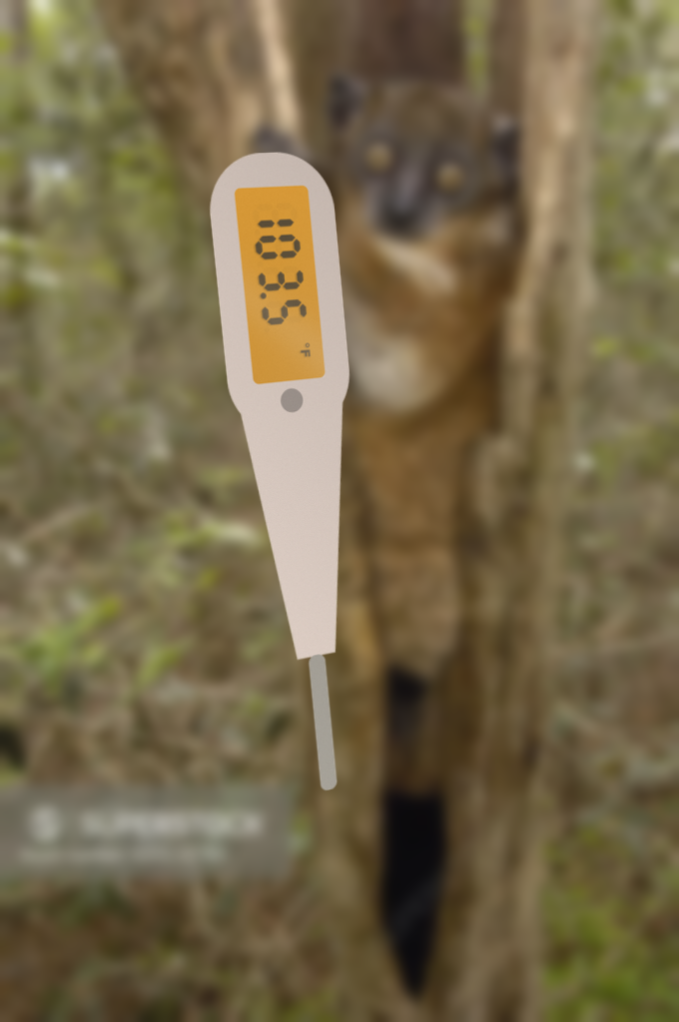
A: 103.5 (°F)
